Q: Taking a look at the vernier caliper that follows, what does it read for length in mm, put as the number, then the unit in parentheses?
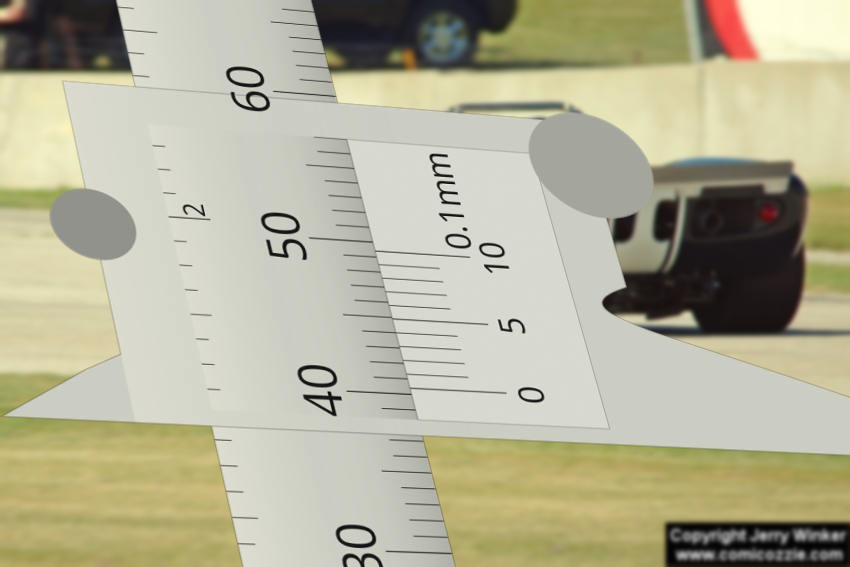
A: 40.4 (mm)
